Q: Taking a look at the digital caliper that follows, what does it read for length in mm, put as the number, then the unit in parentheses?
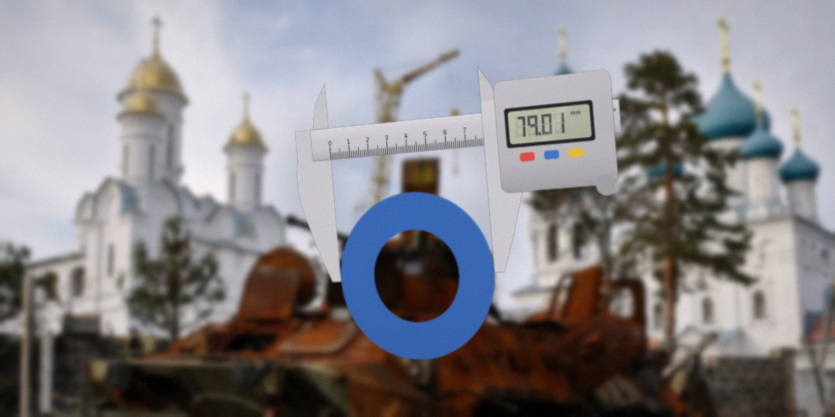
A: 79.01 (mm)
